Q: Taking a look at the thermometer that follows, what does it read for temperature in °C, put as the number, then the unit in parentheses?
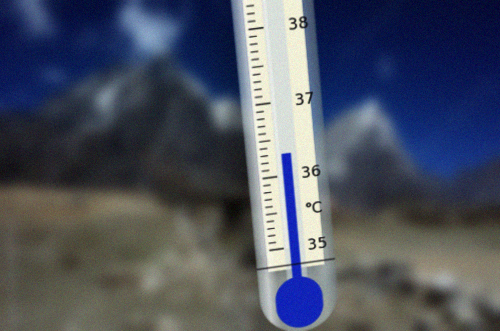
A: 36.3 (°C)
